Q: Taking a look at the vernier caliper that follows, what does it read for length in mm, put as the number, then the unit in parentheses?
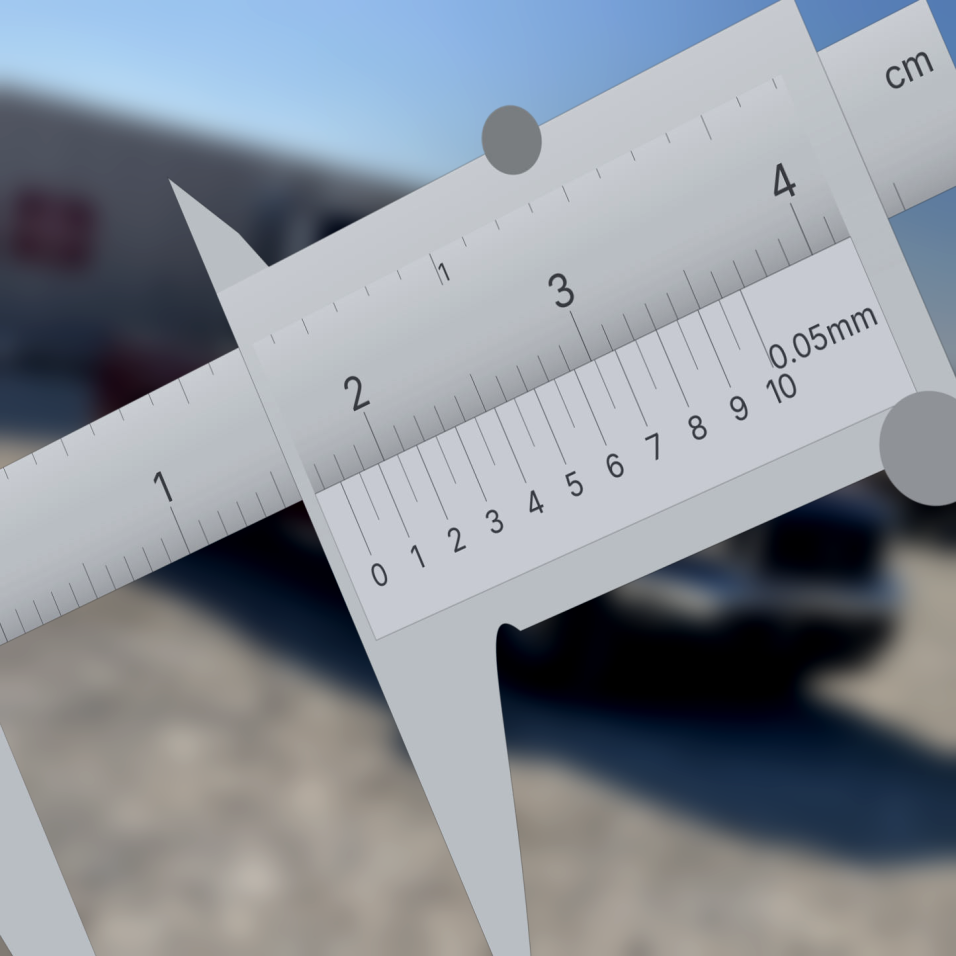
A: 17.80 (mm)
